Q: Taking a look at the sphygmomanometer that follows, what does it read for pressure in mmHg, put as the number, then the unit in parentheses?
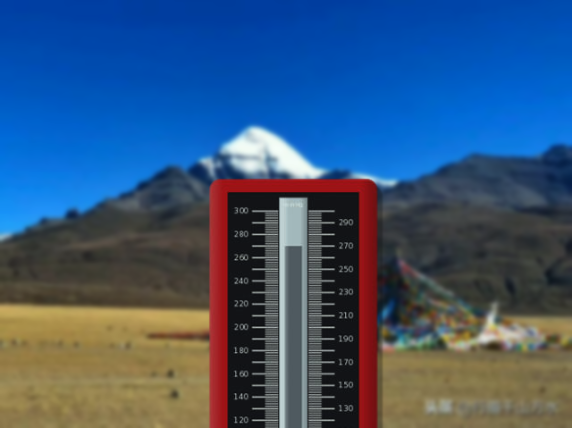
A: 270 (mmHg)
